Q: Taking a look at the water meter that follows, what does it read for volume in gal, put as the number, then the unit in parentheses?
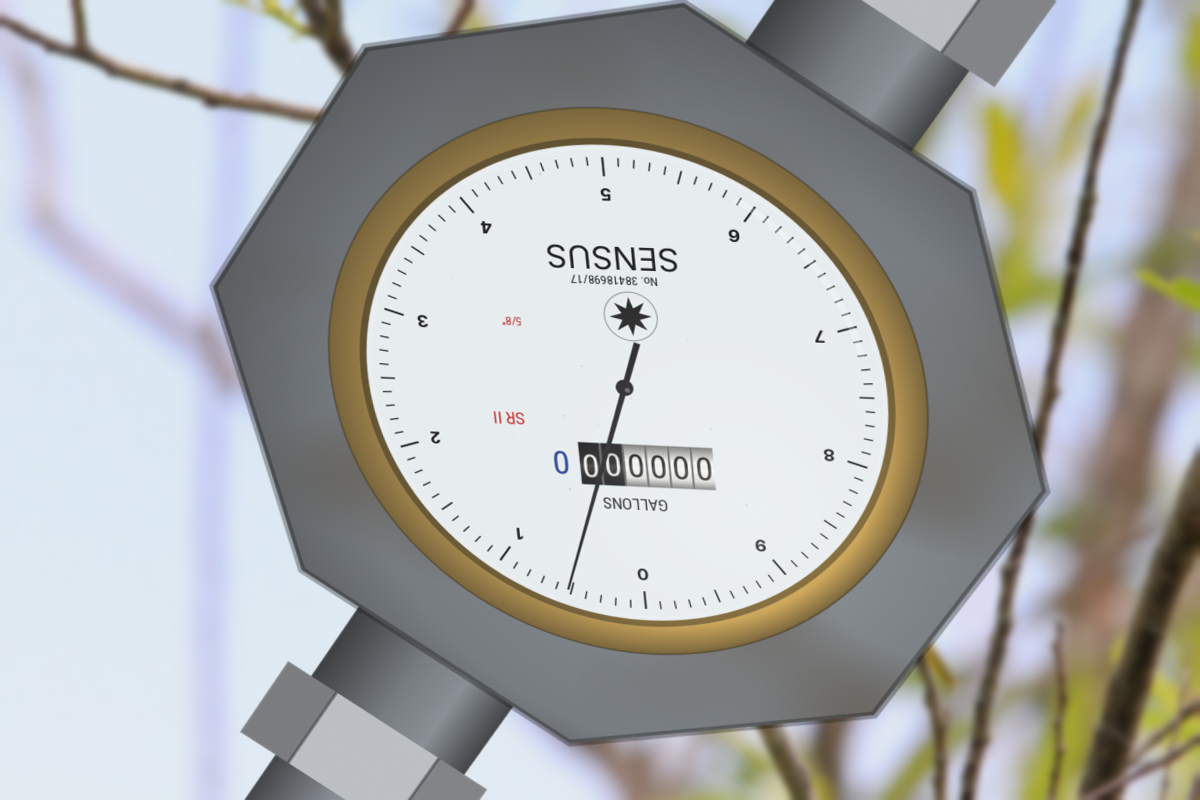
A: 0.5 (gal)
